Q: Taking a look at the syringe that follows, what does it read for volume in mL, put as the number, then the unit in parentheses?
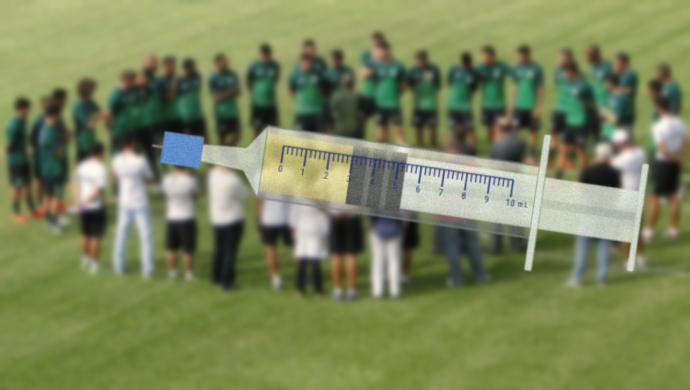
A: 3 (mL)
